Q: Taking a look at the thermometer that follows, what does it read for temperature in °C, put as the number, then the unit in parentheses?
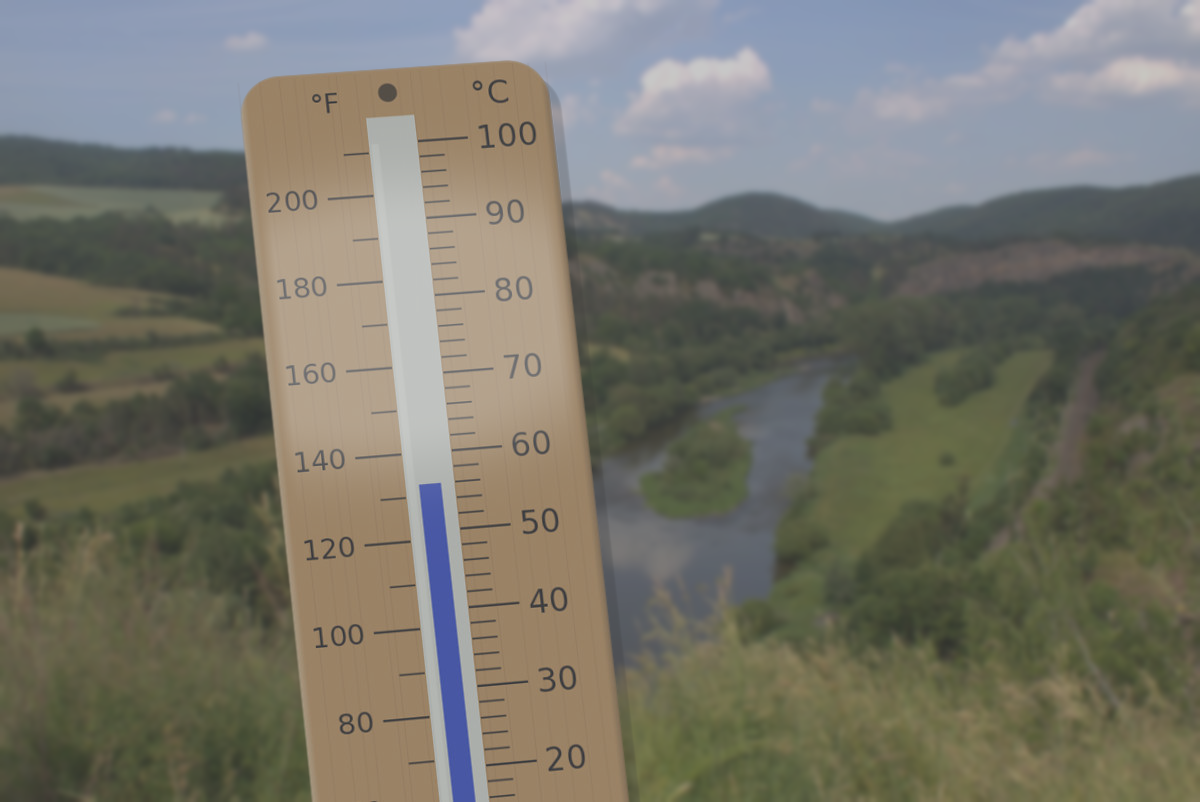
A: 56 (°C)
